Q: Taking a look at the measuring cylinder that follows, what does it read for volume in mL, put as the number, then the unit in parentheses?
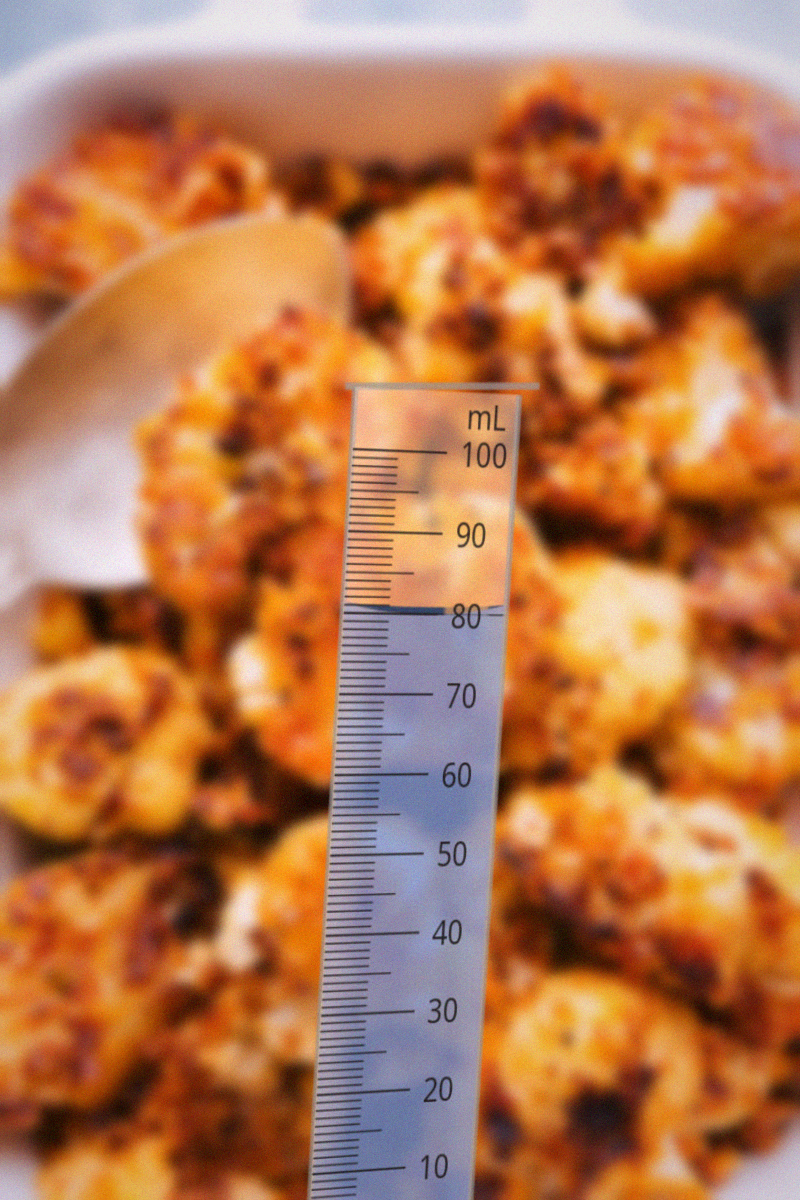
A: 80 (mL)
